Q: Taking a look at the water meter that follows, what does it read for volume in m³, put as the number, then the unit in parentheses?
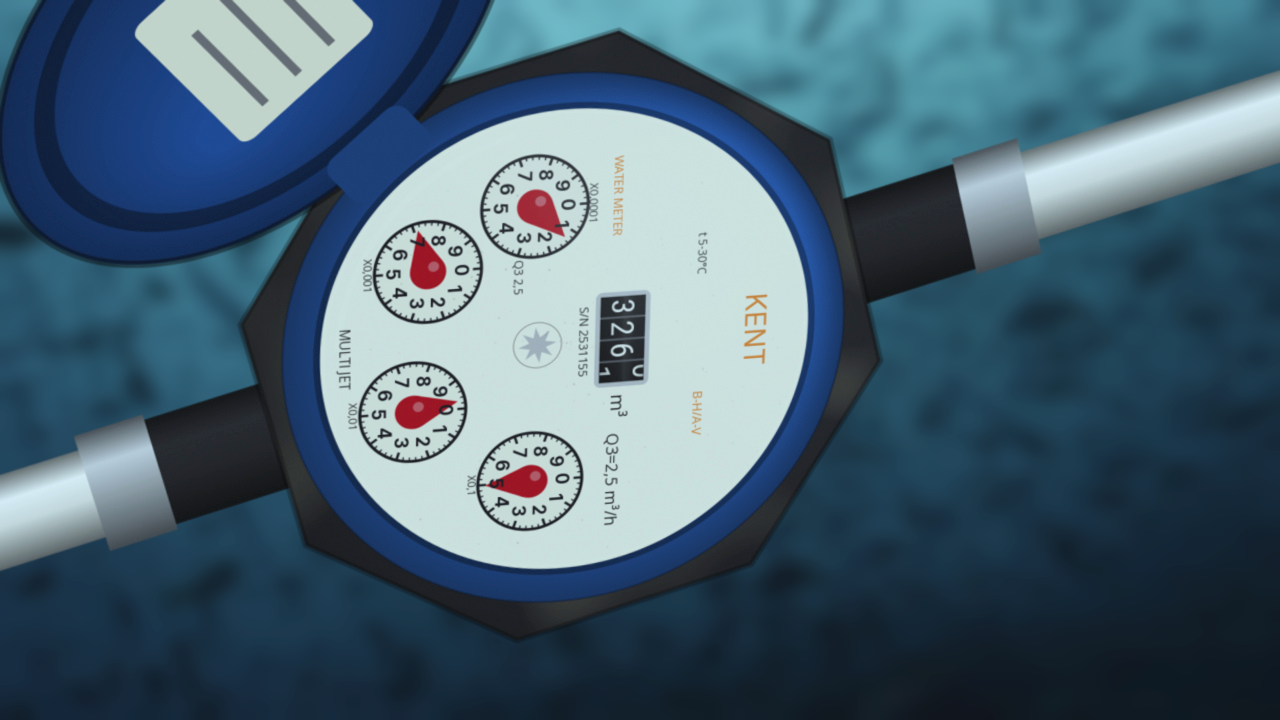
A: 3260.4971 (m³)
